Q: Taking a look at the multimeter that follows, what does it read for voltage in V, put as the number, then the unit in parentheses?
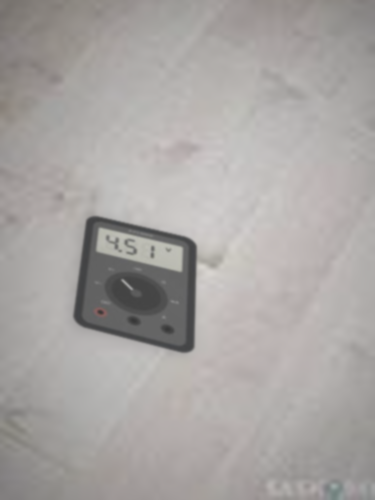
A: 4.51 (V)
